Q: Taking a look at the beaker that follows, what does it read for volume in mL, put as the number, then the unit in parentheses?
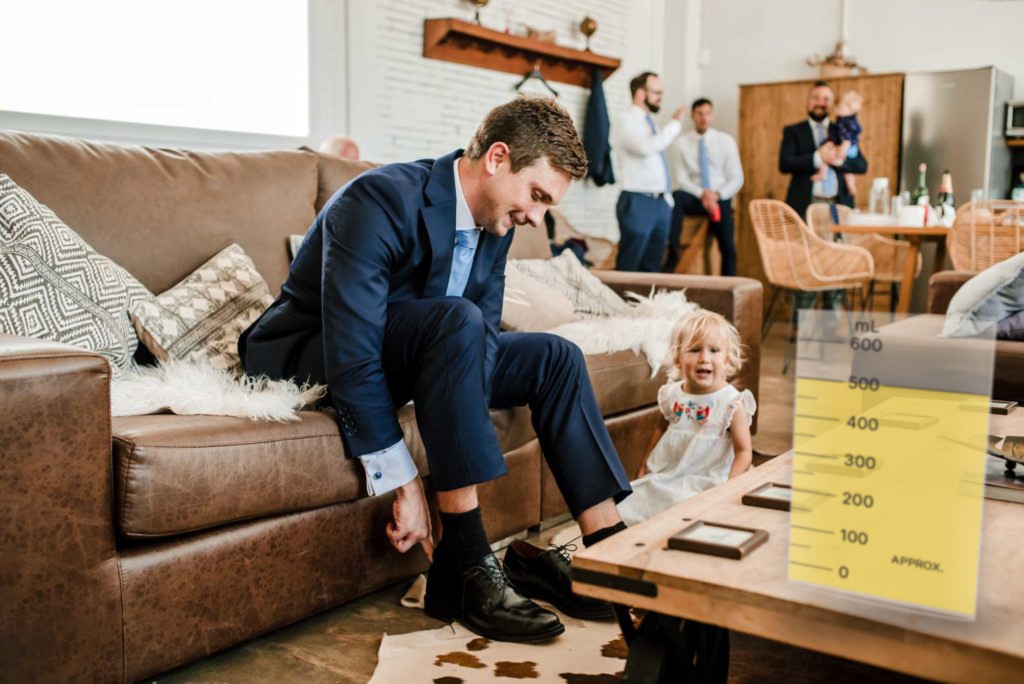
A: 500 (mL)
